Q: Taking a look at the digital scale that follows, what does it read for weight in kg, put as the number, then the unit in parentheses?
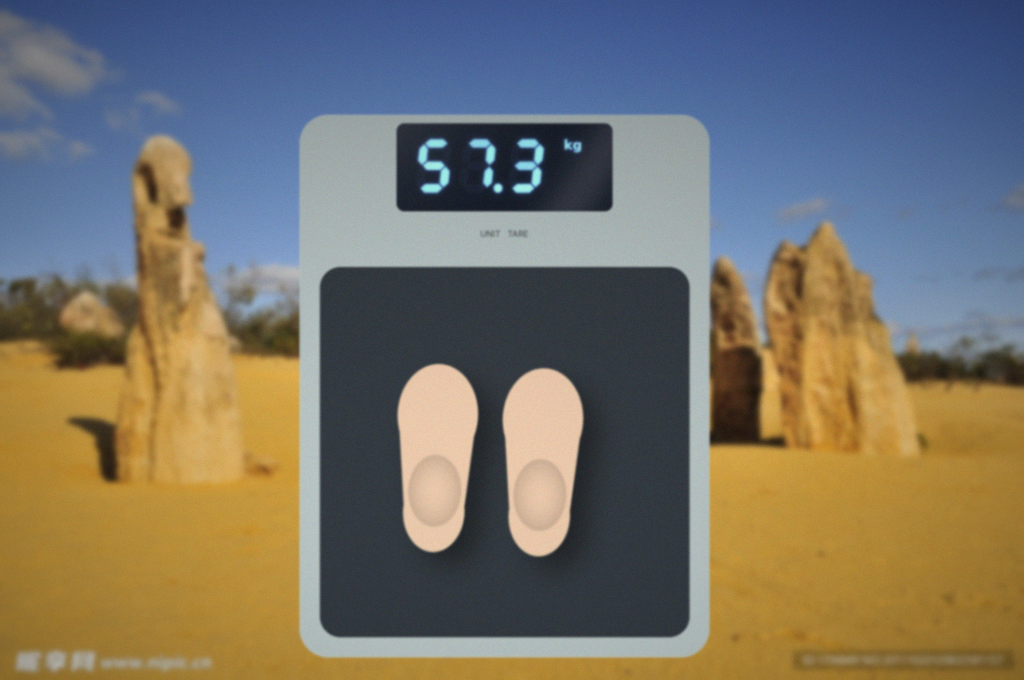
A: 57.3 (kg)
